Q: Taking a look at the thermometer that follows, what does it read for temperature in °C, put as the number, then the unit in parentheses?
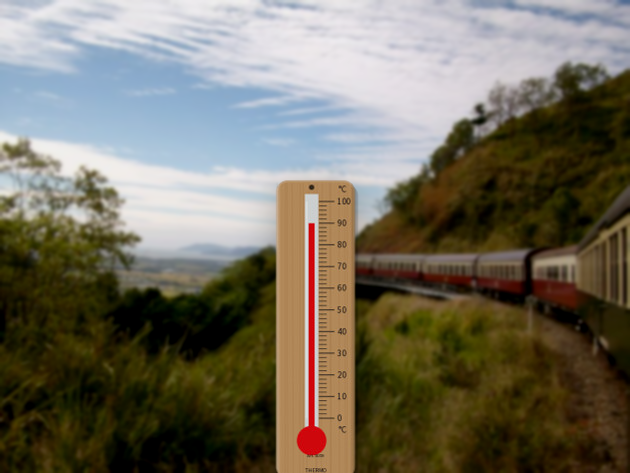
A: 90 (°C)
